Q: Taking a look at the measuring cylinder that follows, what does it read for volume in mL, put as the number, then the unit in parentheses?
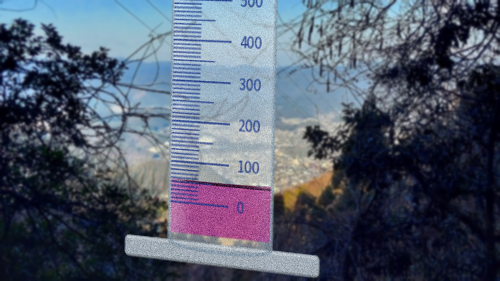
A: 50 (mL)
